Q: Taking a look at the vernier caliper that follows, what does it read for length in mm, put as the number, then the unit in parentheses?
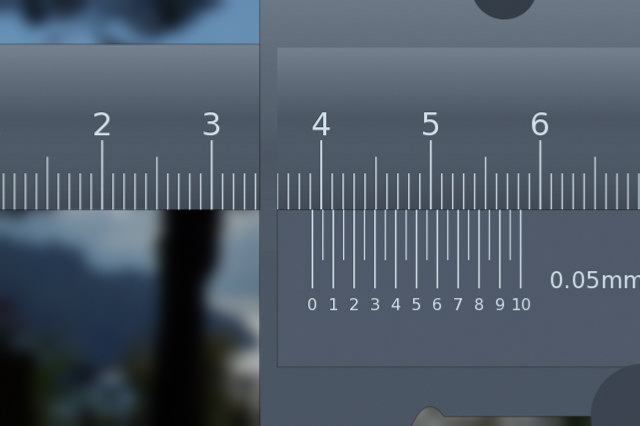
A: 39.2 (mm)
